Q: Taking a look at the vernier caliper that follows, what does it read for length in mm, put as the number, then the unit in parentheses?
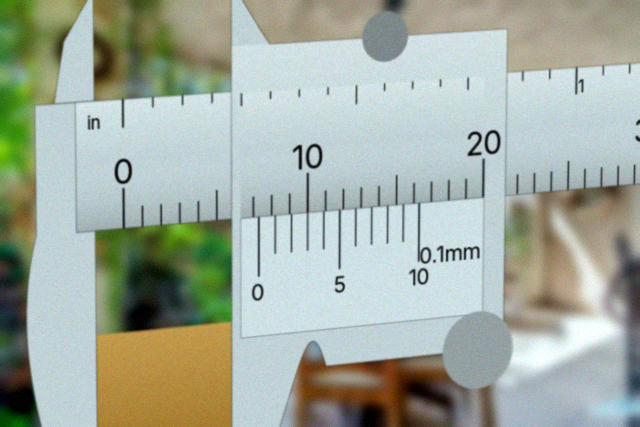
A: 7.3 (mm)
